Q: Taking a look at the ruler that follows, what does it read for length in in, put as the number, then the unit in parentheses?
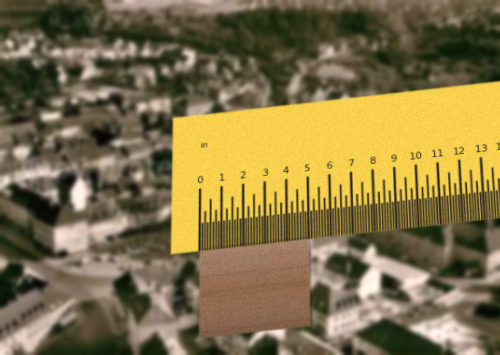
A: 5 (in)
